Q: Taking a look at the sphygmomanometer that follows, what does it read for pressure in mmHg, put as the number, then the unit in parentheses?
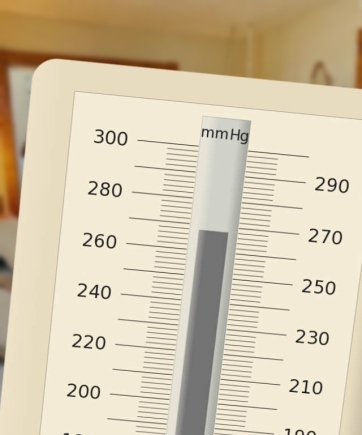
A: 268 (mmHg)
